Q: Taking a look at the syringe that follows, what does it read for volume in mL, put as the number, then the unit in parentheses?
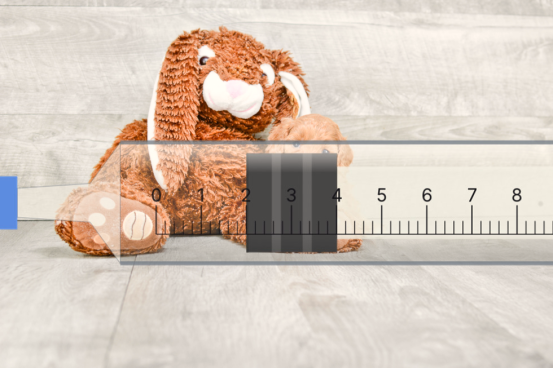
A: 2 (mL)
